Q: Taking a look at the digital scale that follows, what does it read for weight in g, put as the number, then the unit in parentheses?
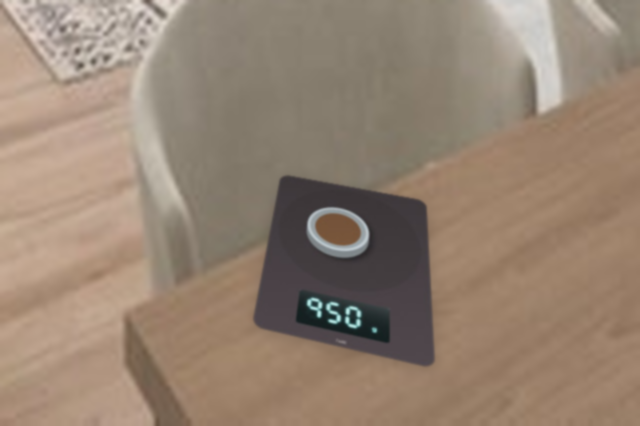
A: 950 (g)
